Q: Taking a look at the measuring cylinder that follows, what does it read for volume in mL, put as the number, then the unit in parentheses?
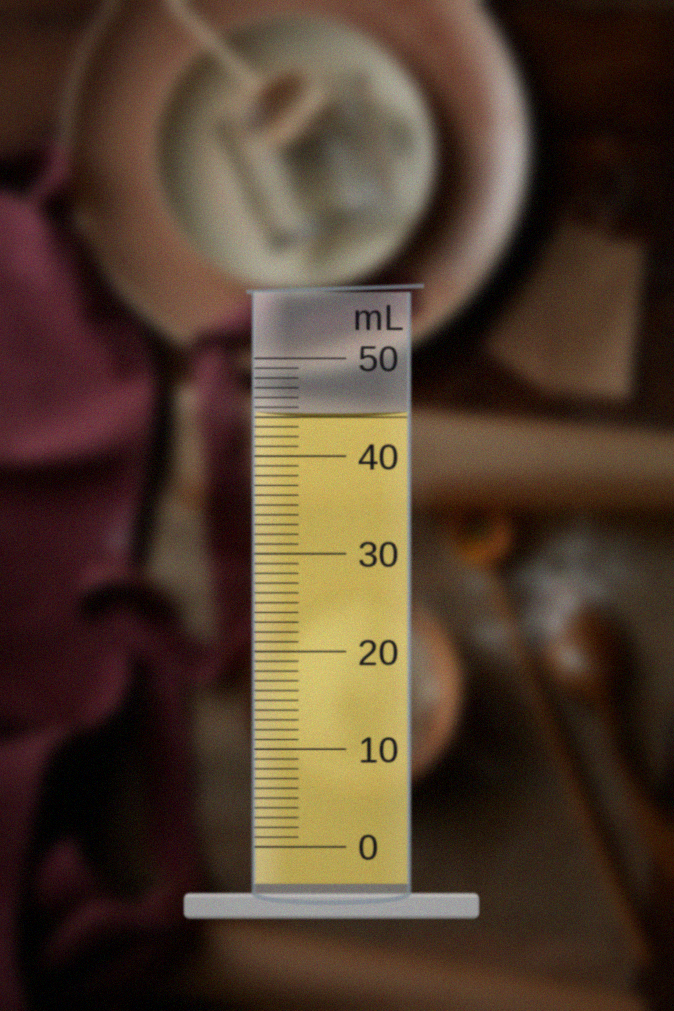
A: 44 (mL)
